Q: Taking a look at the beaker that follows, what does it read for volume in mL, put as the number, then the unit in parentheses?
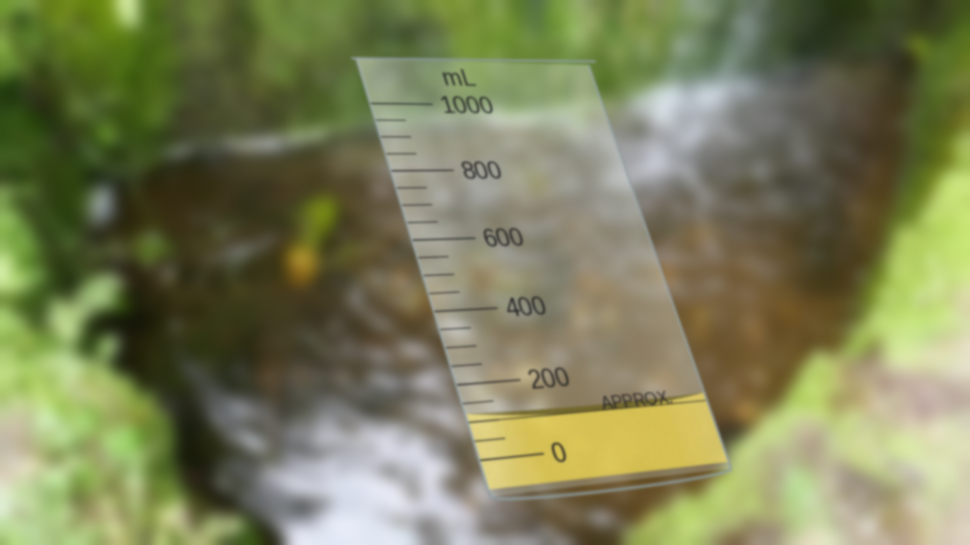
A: 100 (mL)
